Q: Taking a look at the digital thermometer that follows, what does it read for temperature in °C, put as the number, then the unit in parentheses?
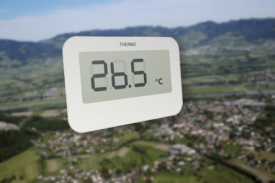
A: 26.5 (°C)
